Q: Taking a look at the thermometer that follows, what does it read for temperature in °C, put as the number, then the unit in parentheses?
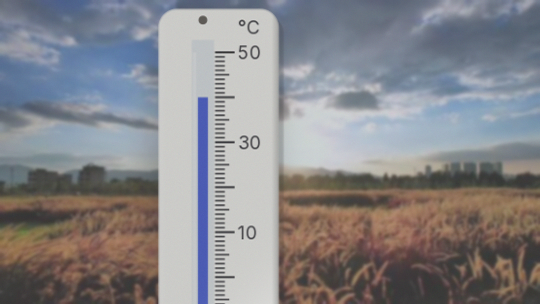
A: 40 (°C)
